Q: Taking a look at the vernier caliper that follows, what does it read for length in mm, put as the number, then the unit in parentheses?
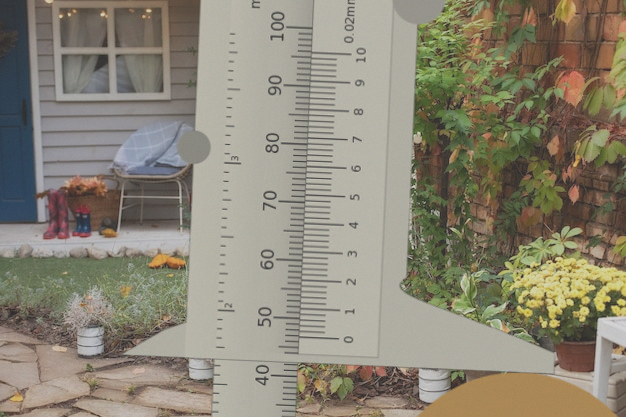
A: 46.8 (mm)
